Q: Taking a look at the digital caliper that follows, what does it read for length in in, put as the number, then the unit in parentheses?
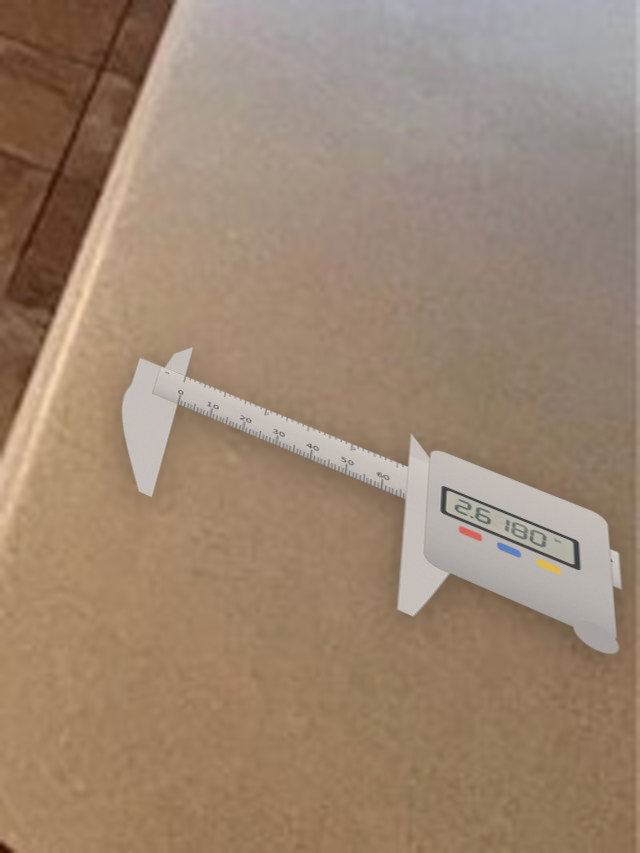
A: 2.6180 (in)
